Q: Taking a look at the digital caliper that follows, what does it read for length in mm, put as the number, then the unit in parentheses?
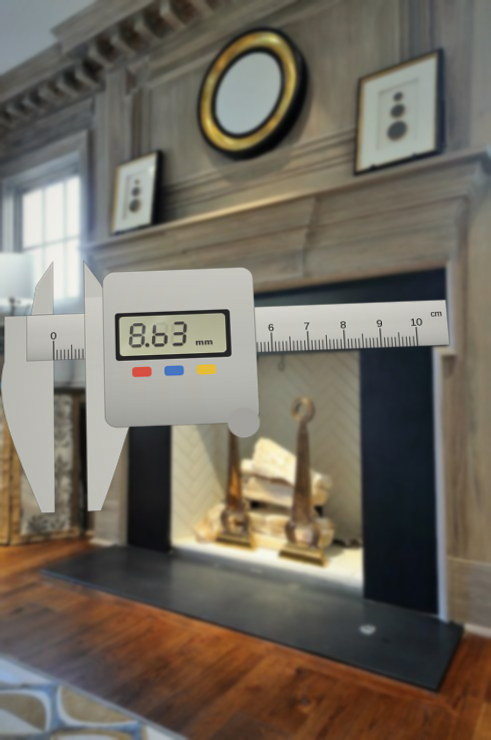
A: 8.63 (mm)
